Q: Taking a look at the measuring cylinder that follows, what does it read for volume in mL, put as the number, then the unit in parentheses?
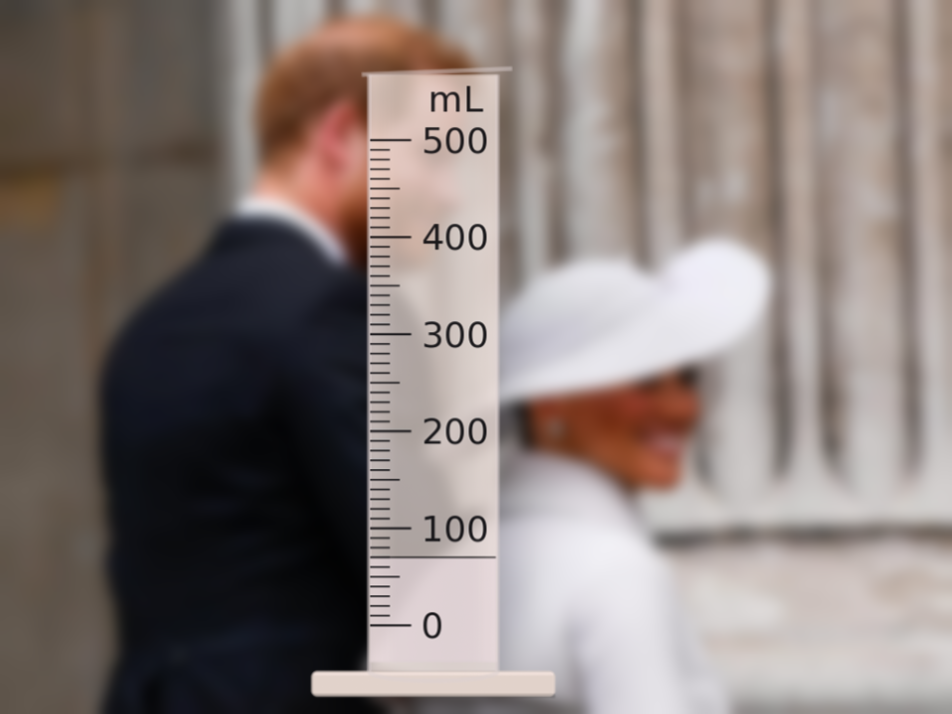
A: 70 (mL)
